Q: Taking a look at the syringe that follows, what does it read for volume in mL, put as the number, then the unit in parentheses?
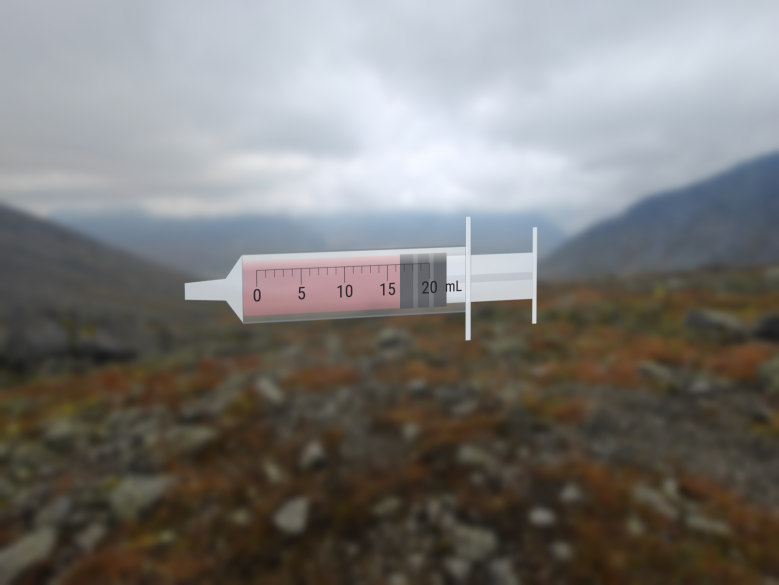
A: 16.5 (mL)
